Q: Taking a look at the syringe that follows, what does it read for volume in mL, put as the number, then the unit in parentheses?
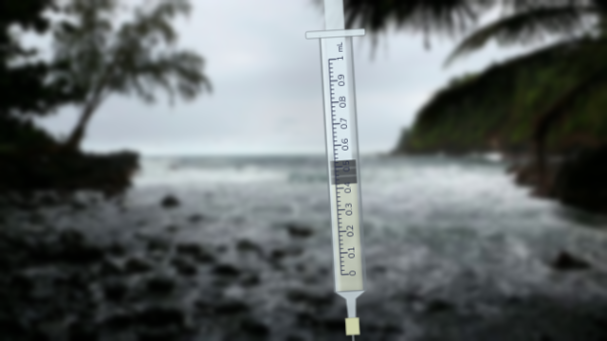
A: 0.42 (mL)
